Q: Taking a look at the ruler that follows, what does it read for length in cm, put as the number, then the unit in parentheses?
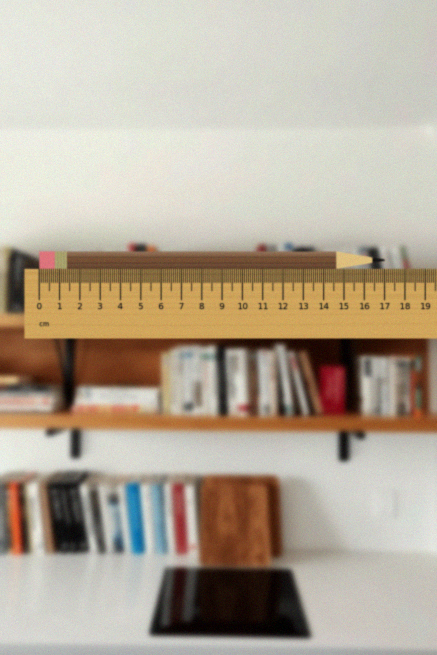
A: 17 (cm)
